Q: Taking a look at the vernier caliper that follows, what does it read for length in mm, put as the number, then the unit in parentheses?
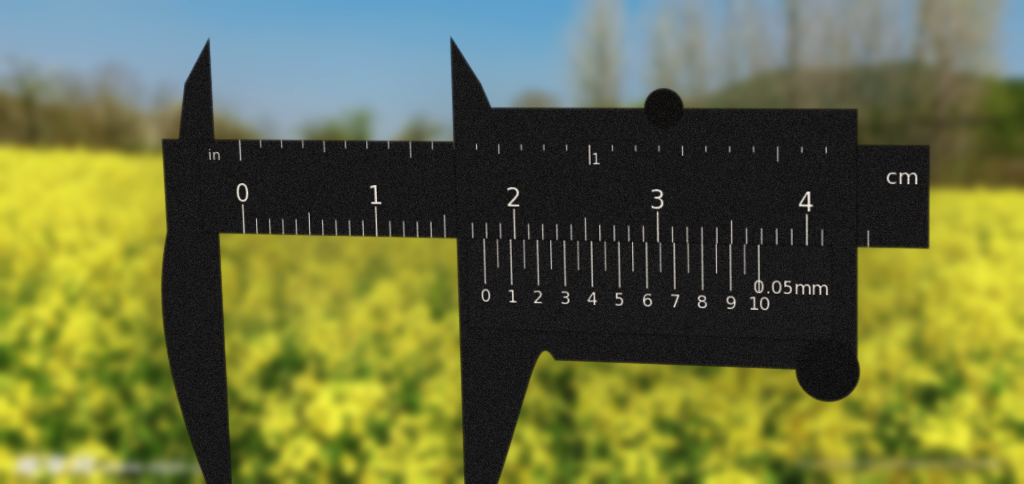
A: 17.8 (mm)
